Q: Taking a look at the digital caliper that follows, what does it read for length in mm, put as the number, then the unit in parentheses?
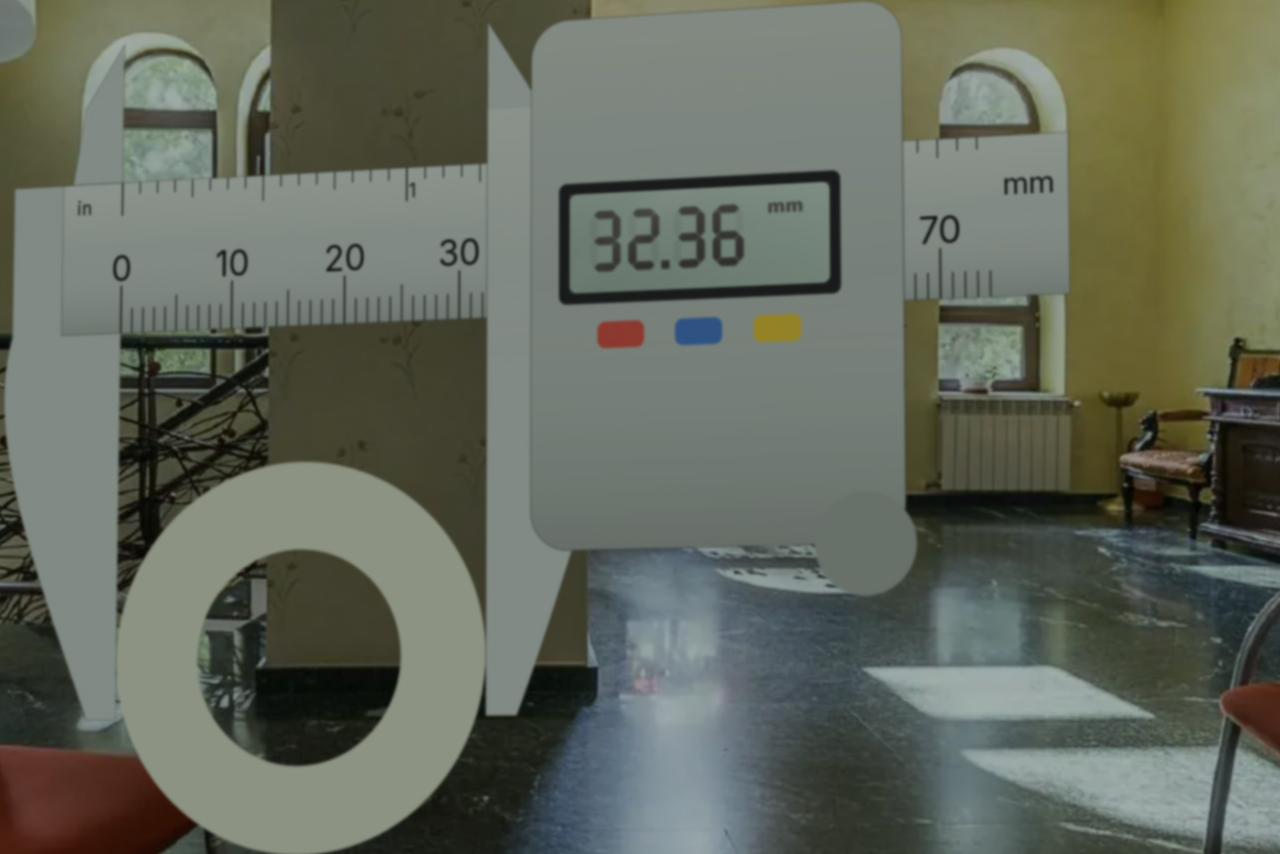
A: 32.36 (mm)
